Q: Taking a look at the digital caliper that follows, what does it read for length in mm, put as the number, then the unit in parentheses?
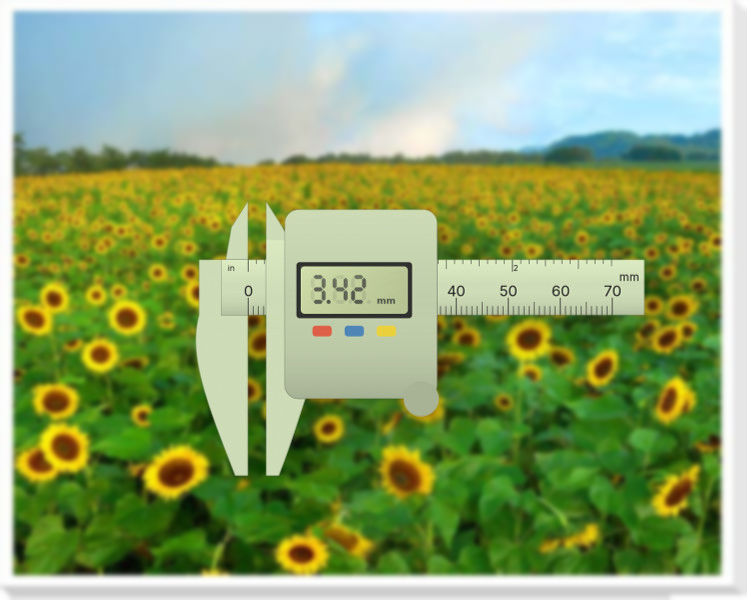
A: 3.42 (mm)
